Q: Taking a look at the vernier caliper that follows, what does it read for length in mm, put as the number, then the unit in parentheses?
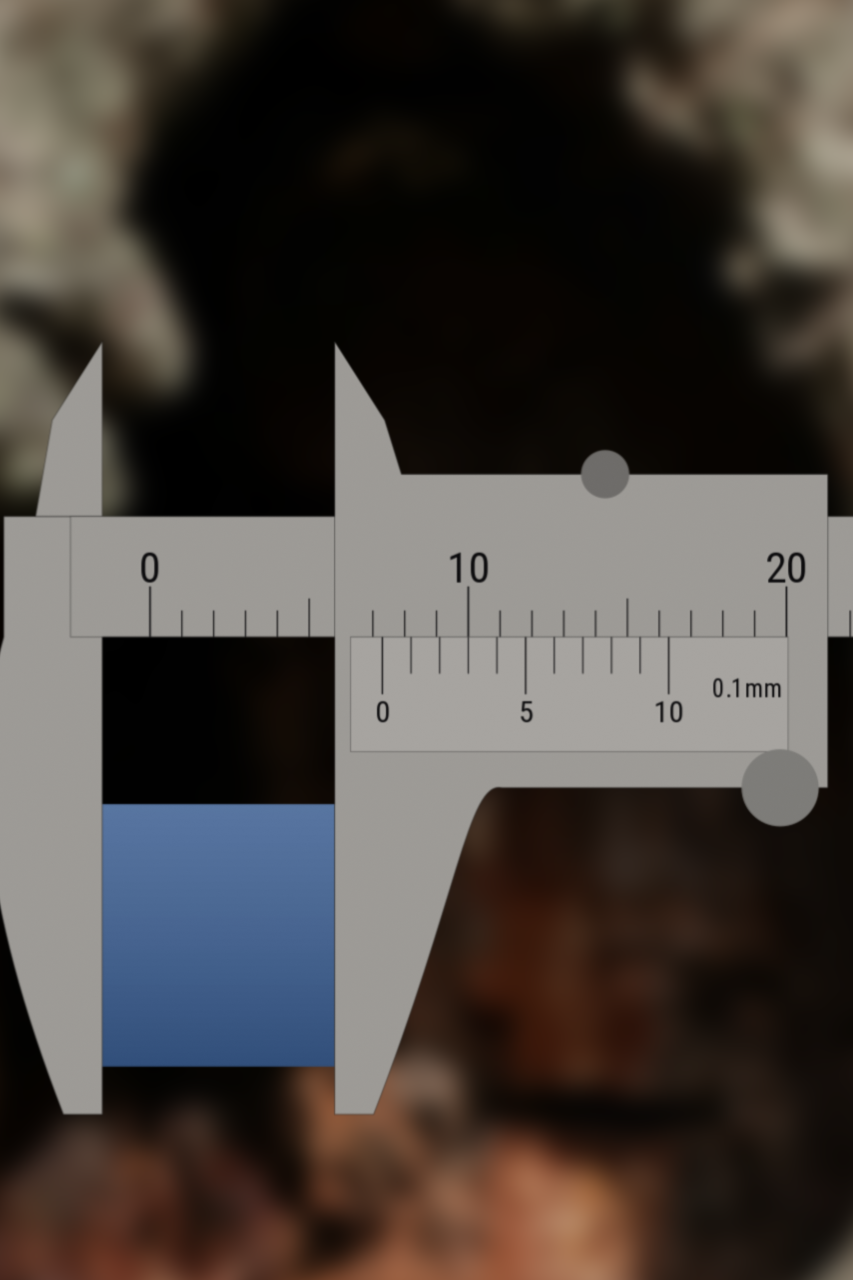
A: 7.3 (mm)
